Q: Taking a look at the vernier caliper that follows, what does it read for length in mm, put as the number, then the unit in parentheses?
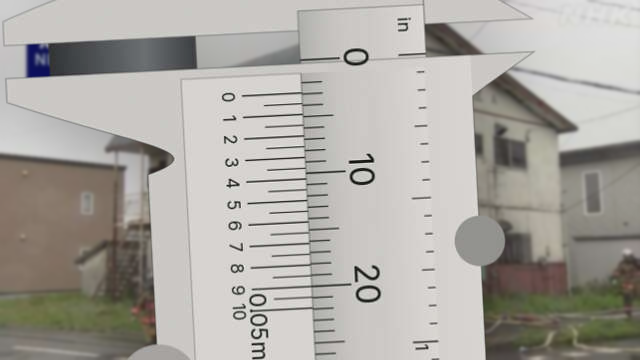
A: 2.9 (mm)
